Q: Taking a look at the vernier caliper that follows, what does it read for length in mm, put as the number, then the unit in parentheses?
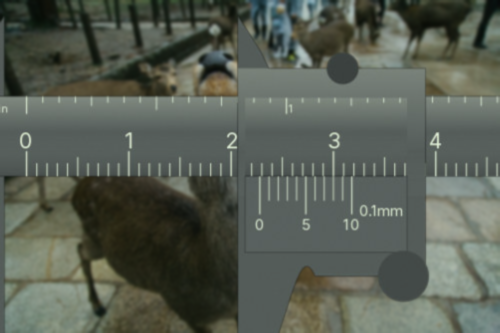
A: 22.8 (mm)
